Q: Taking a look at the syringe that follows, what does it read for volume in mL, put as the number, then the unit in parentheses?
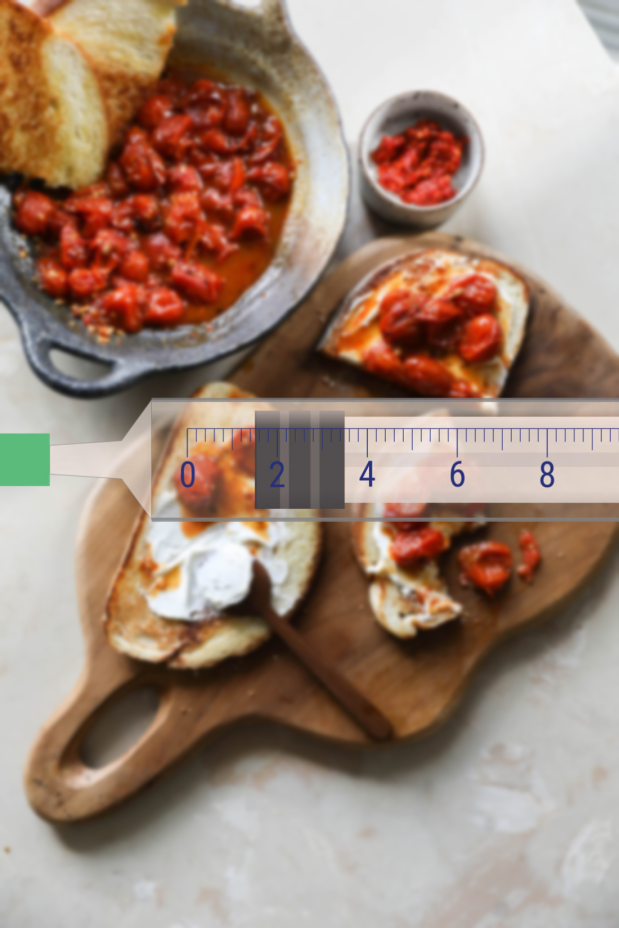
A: 1.5 (mL)
